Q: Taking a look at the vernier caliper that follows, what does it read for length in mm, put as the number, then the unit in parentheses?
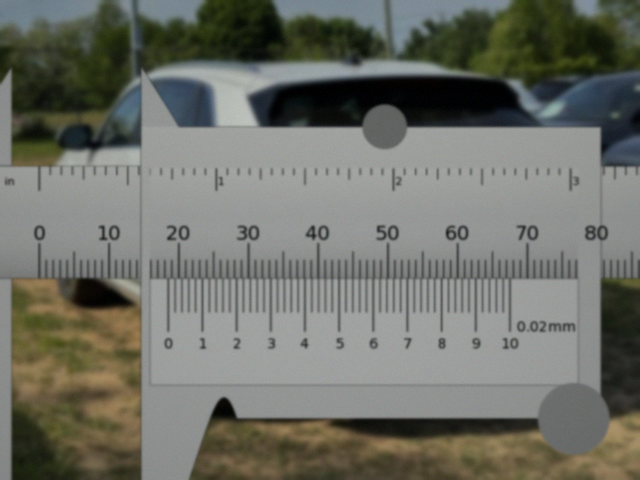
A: 18.5 (mm)
